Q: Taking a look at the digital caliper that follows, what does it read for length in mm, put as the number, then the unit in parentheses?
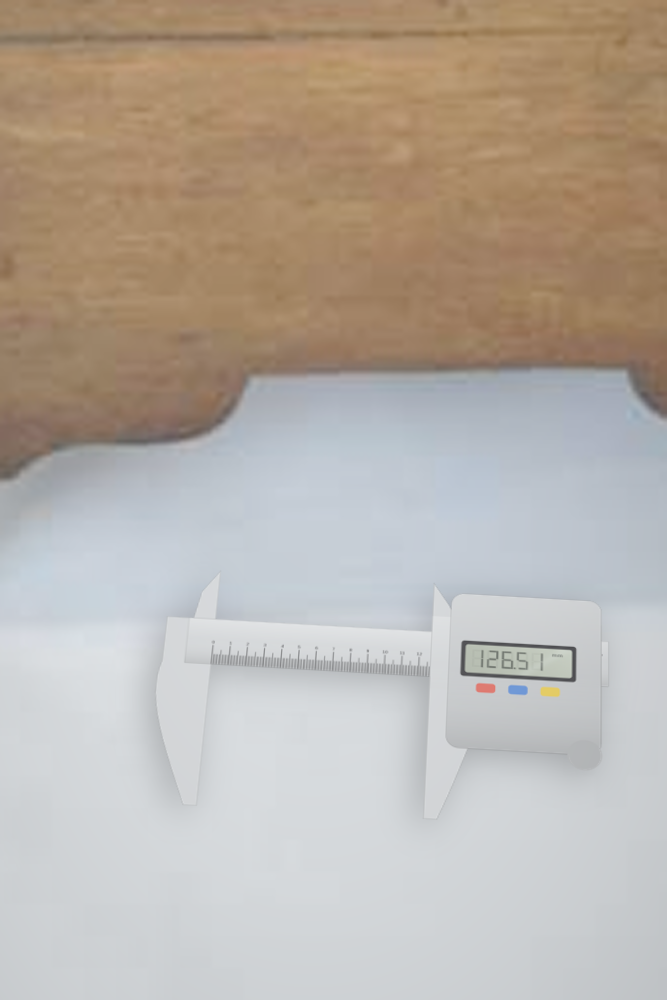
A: 126.51 (mm)
